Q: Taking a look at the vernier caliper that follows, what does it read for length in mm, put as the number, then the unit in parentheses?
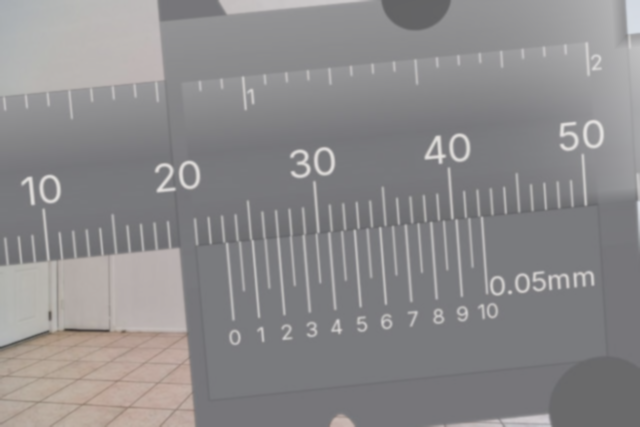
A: 23.2 (mm)
